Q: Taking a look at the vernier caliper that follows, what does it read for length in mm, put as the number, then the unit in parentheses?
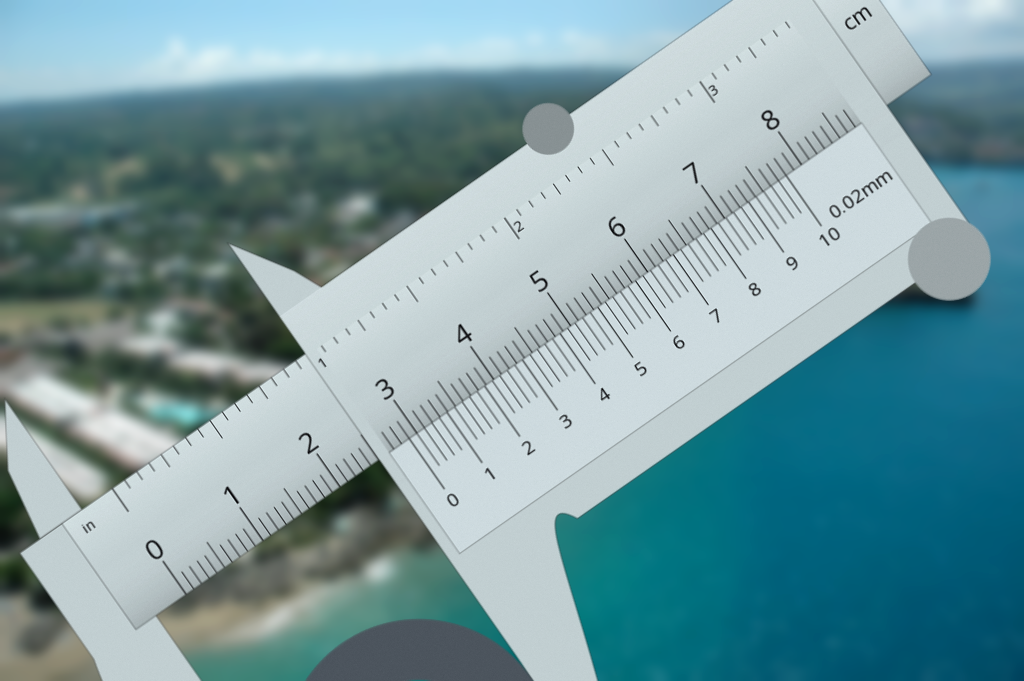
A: 29.0 (mm)
